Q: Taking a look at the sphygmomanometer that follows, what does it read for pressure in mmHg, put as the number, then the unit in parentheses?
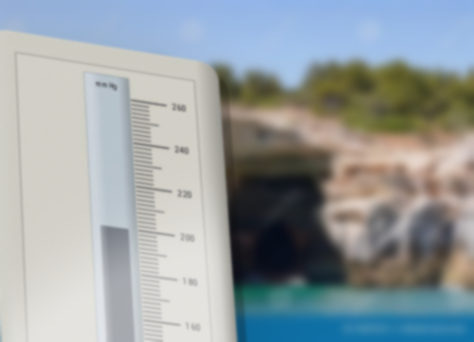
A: 200 (mmHg)
